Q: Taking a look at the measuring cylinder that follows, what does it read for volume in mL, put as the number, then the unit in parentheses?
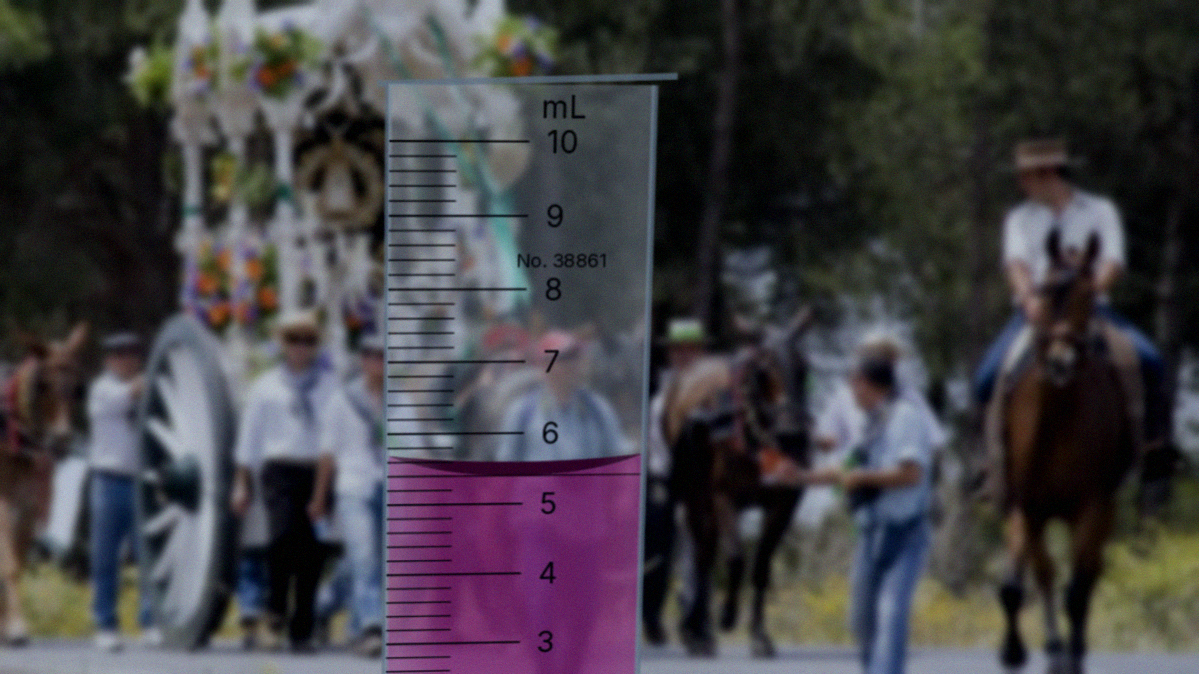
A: 5.4 (mL)
